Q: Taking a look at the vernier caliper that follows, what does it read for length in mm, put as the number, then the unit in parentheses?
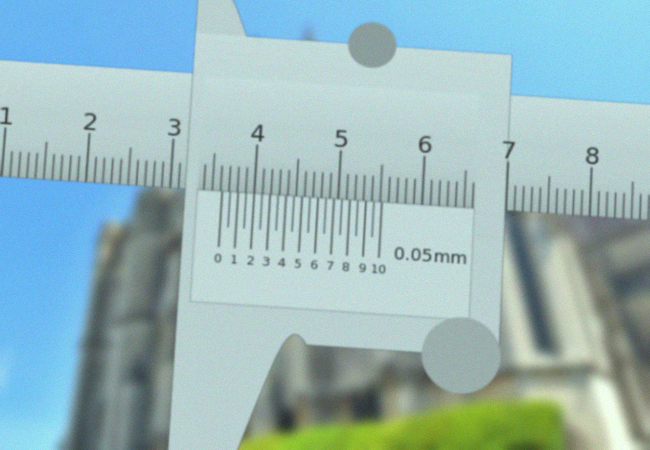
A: 36.2 (mm)
